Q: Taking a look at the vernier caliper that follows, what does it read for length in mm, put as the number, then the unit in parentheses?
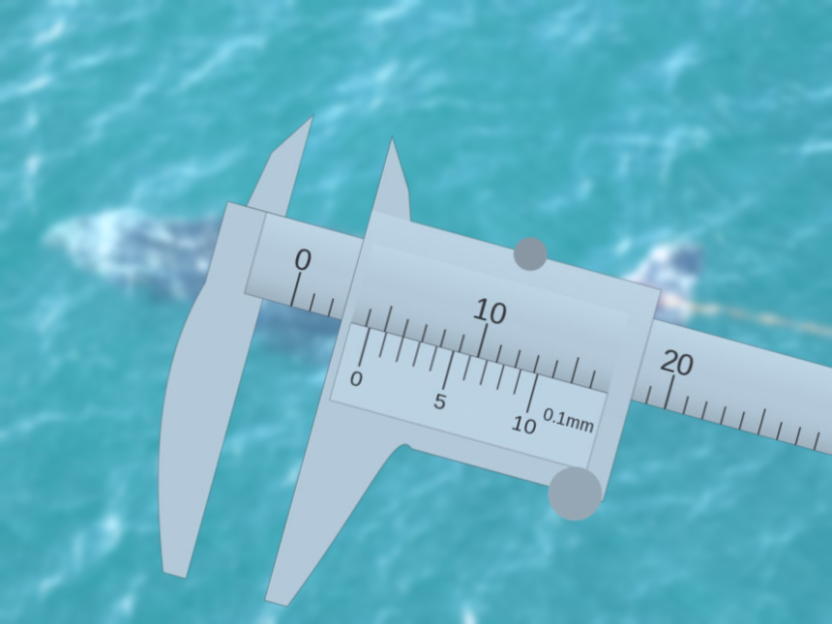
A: 4.2 (mm)
